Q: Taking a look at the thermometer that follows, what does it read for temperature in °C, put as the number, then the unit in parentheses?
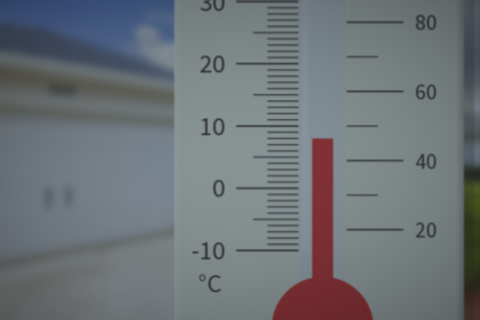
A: 8 (°C)
